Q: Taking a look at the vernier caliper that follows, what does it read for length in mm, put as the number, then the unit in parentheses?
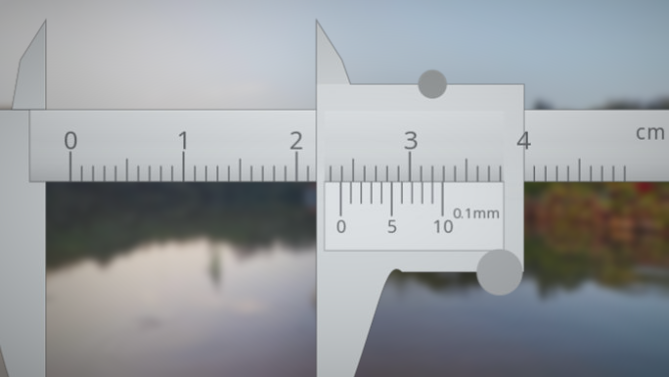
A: 23.9 (mm)
